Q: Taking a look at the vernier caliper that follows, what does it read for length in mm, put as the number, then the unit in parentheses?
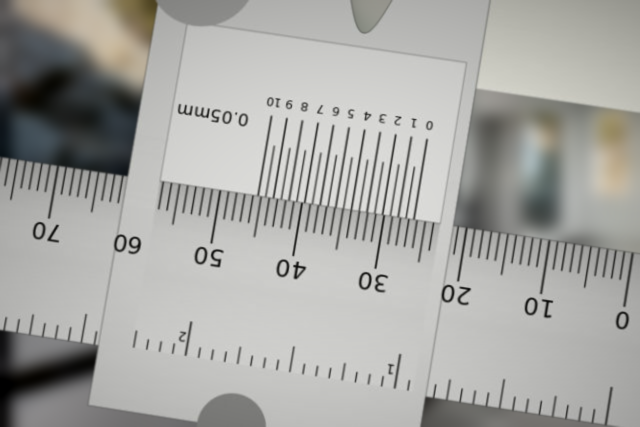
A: 26.4 (mm)
